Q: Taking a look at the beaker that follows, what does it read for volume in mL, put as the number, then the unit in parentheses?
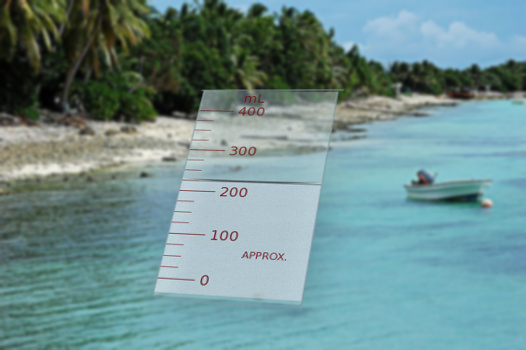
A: 225 (mL)
